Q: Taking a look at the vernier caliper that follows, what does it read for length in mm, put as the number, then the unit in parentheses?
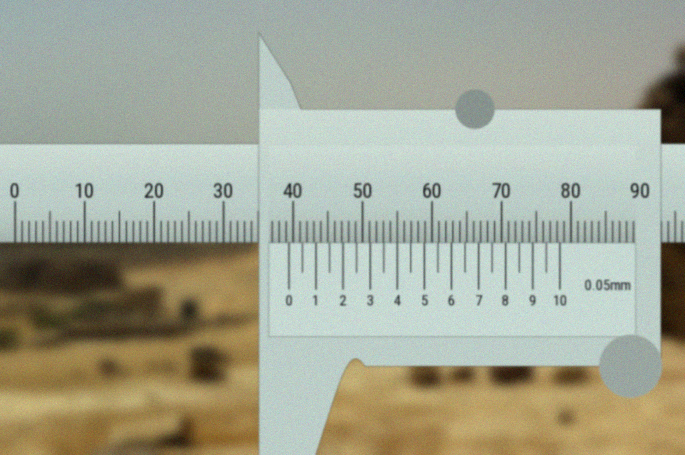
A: 39.4 (mm)
